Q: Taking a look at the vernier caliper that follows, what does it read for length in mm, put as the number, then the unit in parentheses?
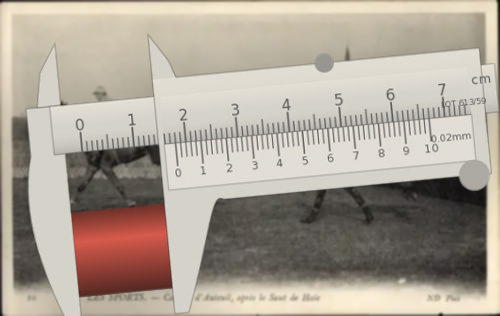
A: 18.0 (mm)
